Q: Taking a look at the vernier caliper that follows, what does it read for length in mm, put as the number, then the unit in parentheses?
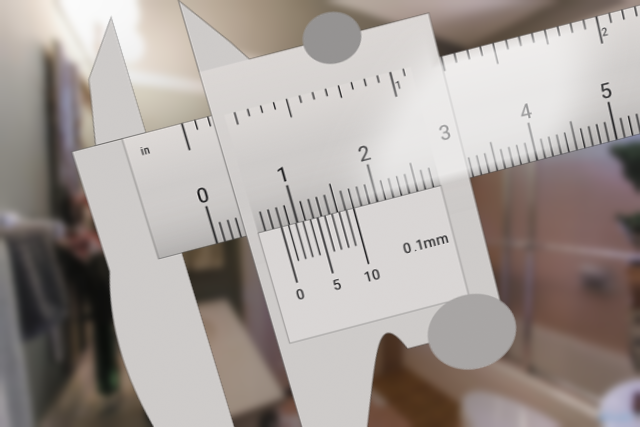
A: 8.0 (mm)
